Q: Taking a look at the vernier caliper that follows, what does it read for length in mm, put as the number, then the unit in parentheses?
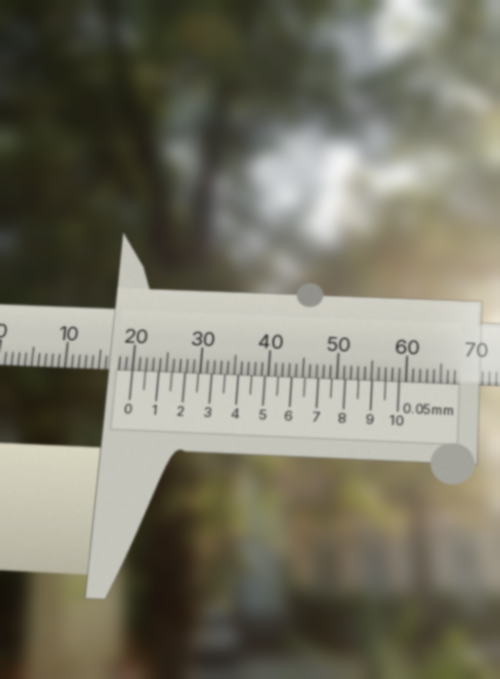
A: 20.0 (mm)
